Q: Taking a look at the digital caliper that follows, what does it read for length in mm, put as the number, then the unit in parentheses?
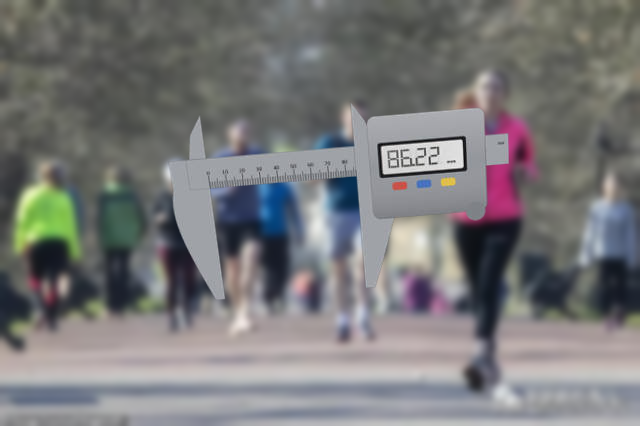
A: 86.22 (mm)
